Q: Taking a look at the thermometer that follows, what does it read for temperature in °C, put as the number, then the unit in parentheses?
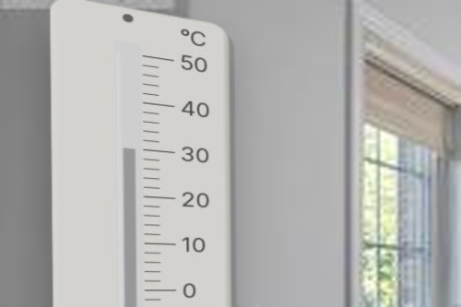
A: 30 (°C)
